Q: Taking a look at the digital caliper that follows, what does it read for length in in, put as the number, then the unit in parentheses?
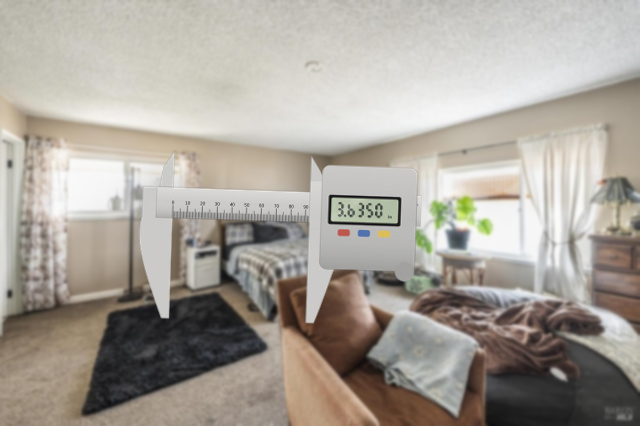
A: 3.6350 (in)
